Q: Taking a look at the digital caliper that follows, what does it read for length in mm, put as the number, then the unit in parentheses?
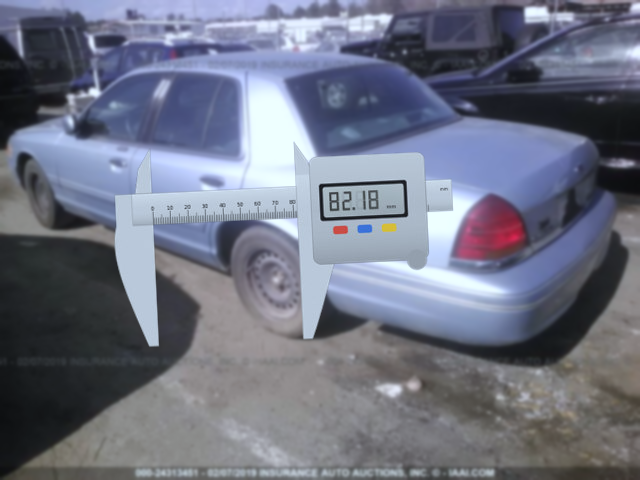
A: 82.18 (mm)
